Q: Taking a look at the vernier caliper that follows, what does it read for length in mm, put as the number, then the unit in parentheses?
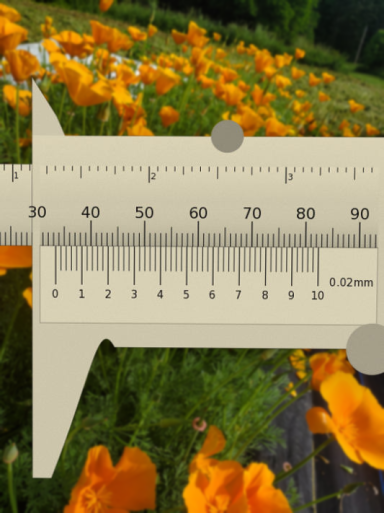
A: 33.4 (mm)
